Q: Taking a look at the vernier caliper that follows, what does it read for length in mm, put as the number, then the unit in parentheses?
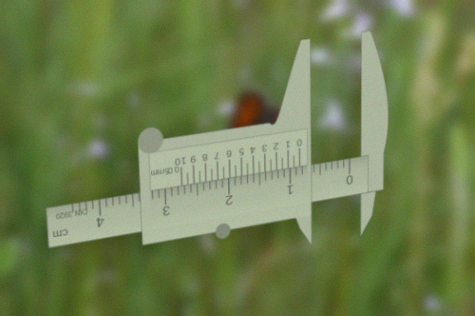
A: 8.4 (mm)
